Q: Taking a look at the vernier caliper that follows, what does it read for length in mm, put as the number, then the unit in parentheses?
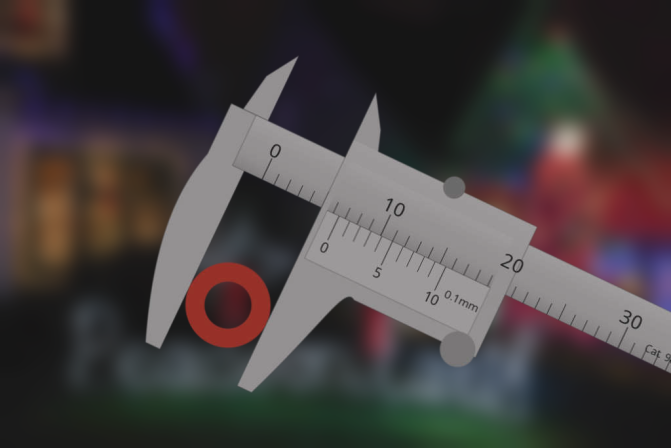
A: 6.5 (mm)
